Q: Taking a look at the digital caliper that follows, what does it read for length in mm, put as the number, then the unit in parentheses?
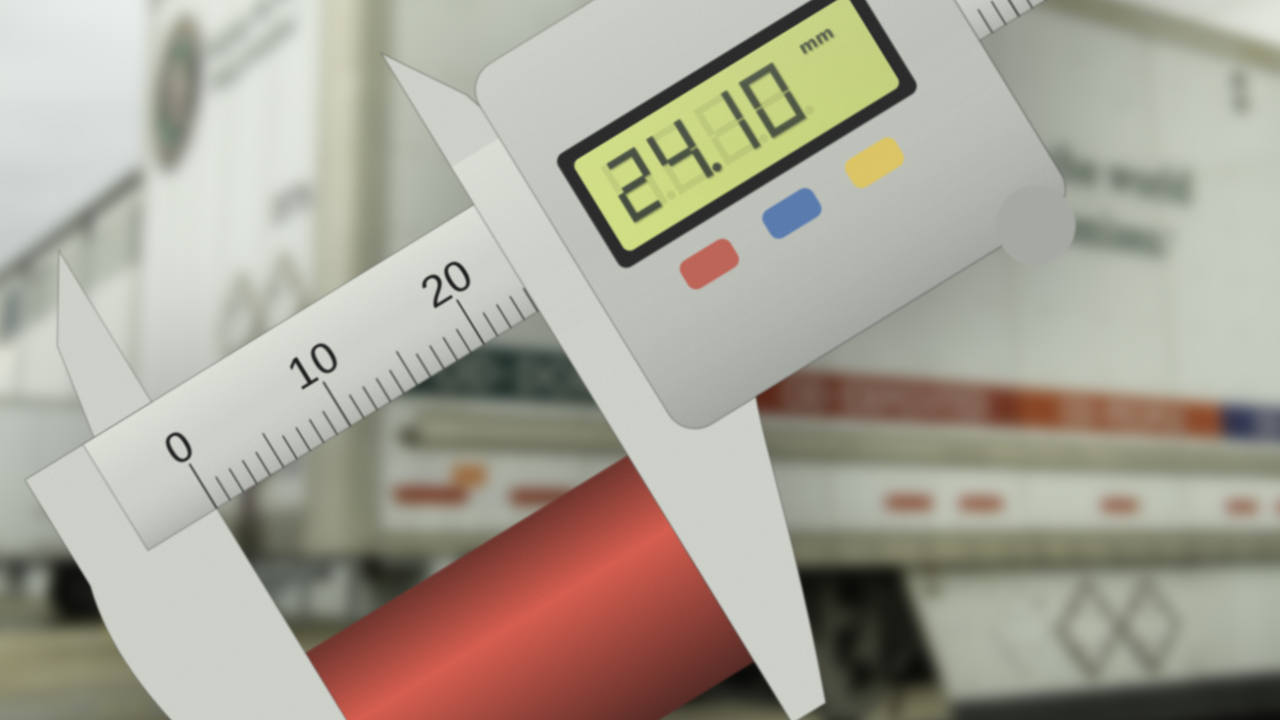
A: 24.10 (mm)
